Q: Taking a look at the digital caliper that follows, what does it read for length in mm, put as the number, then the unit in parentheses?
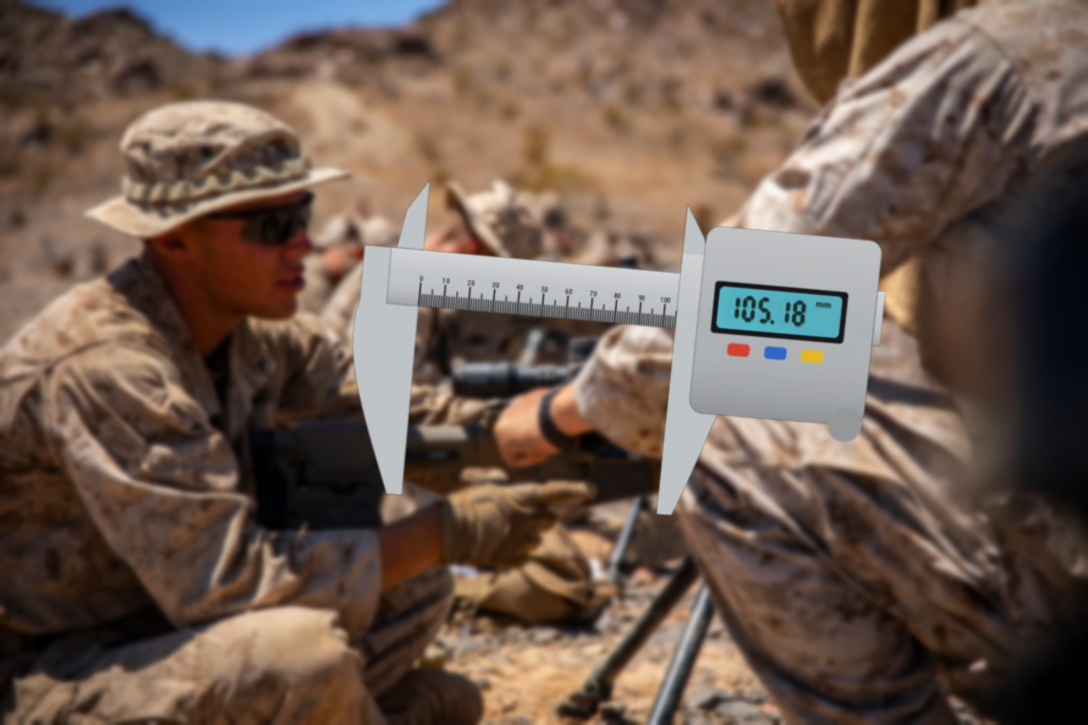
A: 105.18 (mm)
